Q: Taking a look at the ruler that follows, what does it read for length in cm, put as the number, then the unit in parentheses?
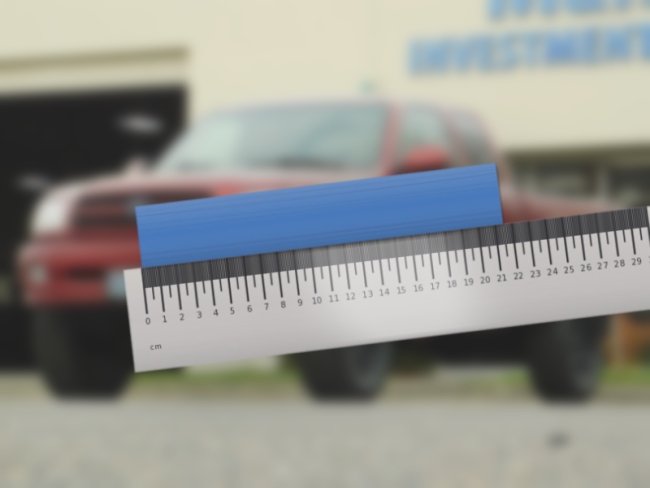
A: 21.5 (cm)
